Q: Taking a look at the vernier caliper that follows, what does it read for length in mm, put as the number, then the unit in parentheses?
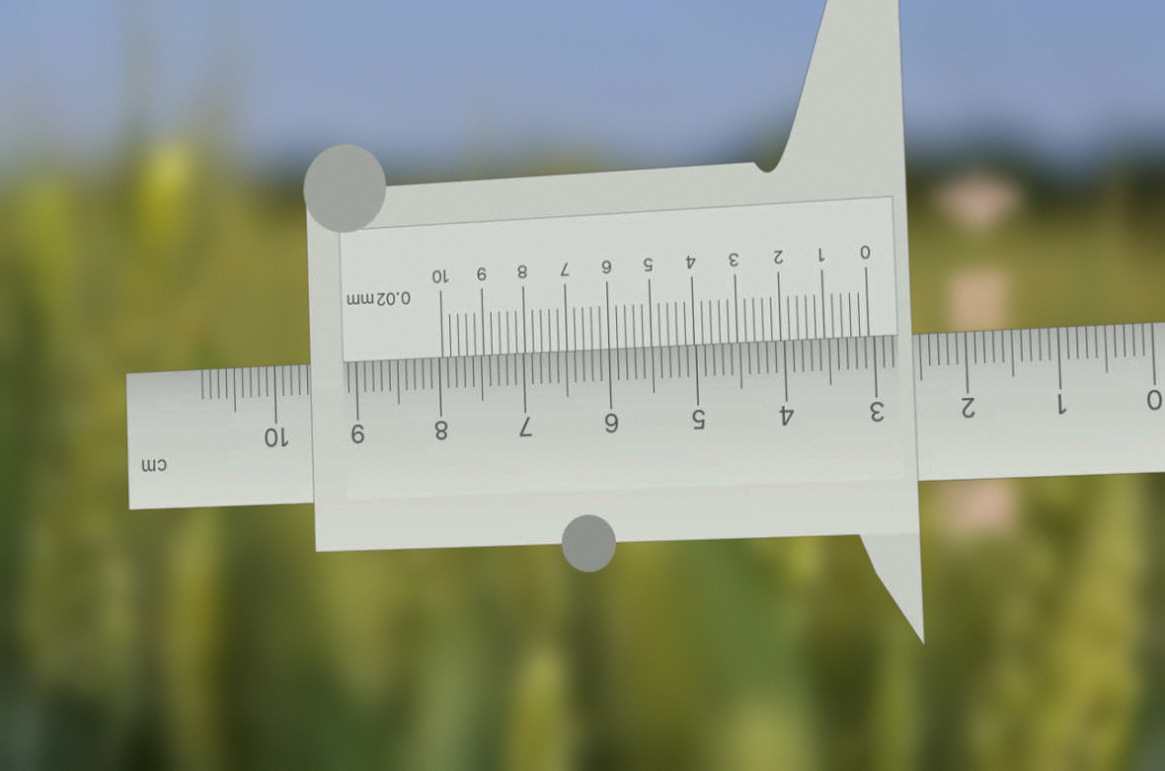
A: 30.6 (mm)
